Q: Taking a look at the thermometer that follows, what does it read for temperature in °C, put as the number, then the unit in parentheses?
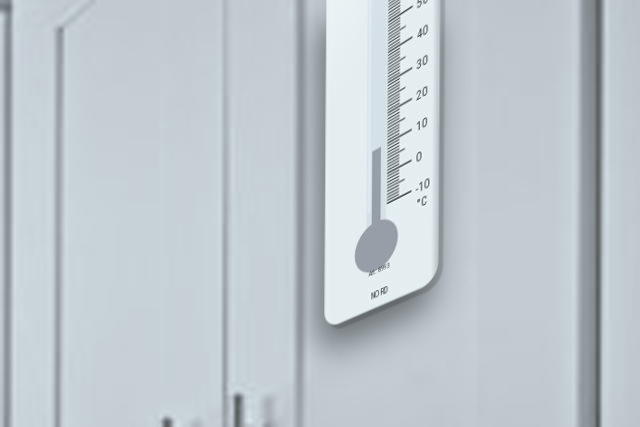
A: 10 (°C)
